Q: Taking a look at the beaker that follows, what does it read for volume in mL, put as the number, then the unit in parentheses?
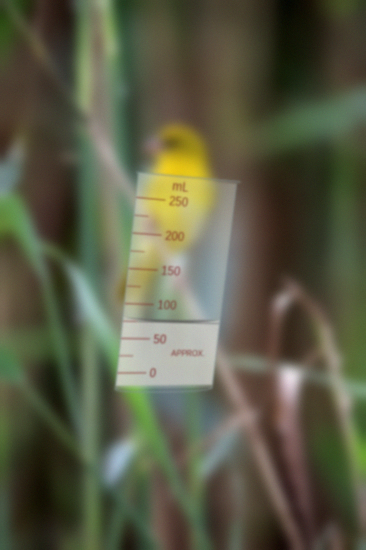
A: 75 (mL)
